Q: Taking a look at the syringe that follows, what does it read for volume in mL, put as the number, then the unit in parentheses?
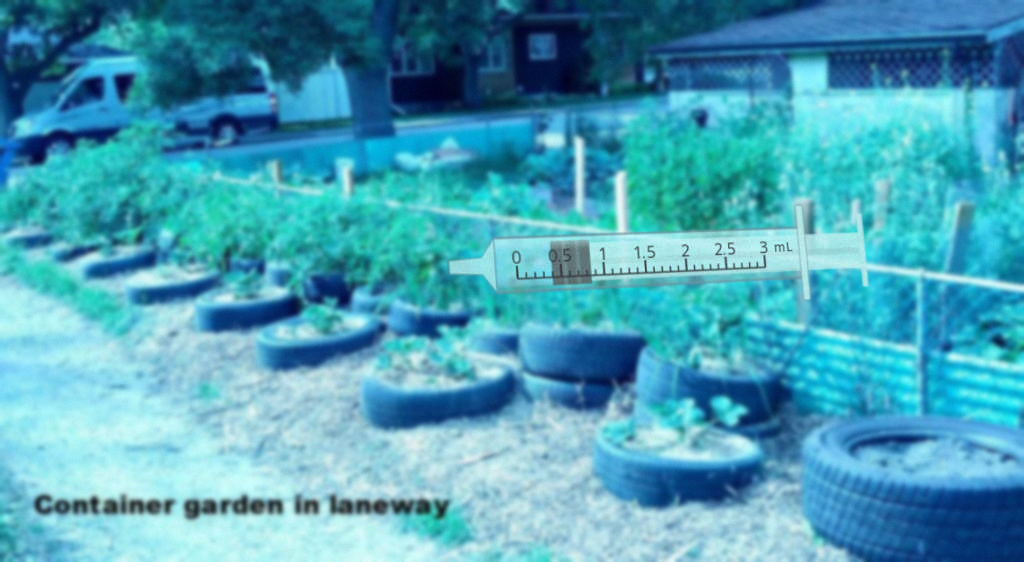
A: 0.4 (mL)
